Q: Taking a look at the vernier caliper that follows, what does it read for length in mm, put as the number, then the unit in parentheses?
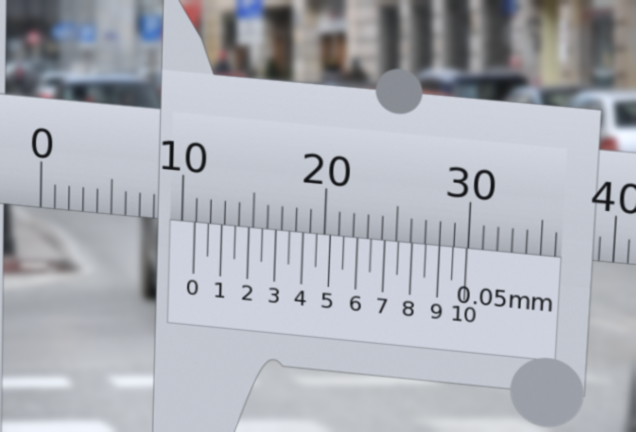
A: 10.9 (mm)
